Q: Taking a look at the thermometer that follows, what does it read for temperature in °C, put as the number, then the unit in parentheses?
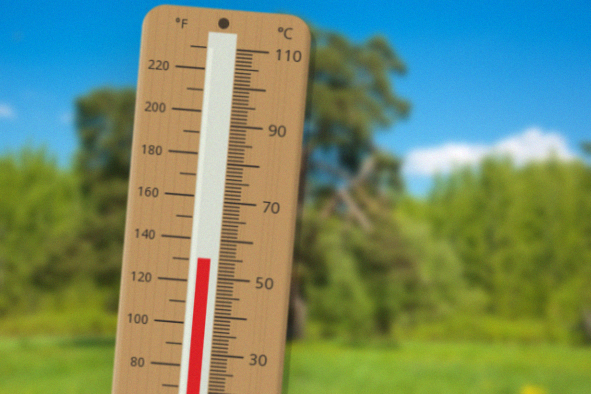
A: 55 (°C)
